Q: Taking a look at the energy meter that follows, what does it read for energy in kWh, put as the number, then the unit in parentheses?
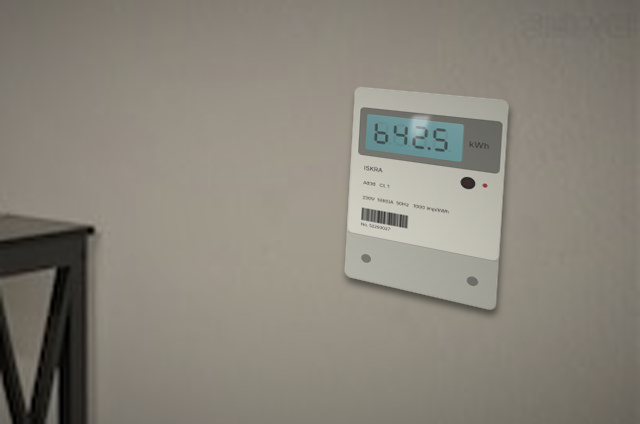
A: 642.5 (kWh)
